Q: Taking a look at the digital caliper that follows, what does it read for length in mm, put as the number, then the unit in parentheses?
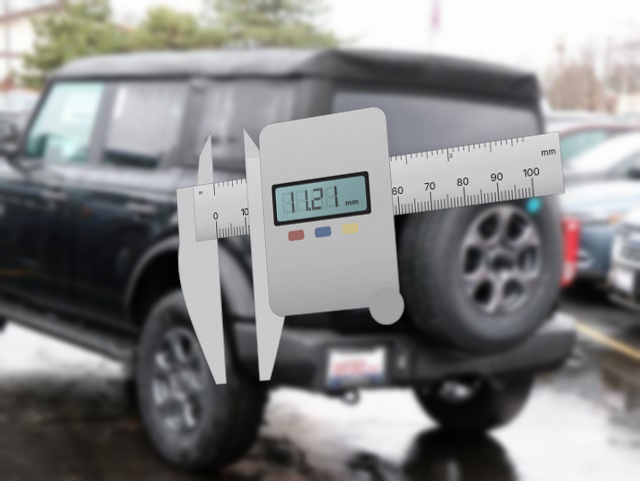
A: 11.21 (mm)
